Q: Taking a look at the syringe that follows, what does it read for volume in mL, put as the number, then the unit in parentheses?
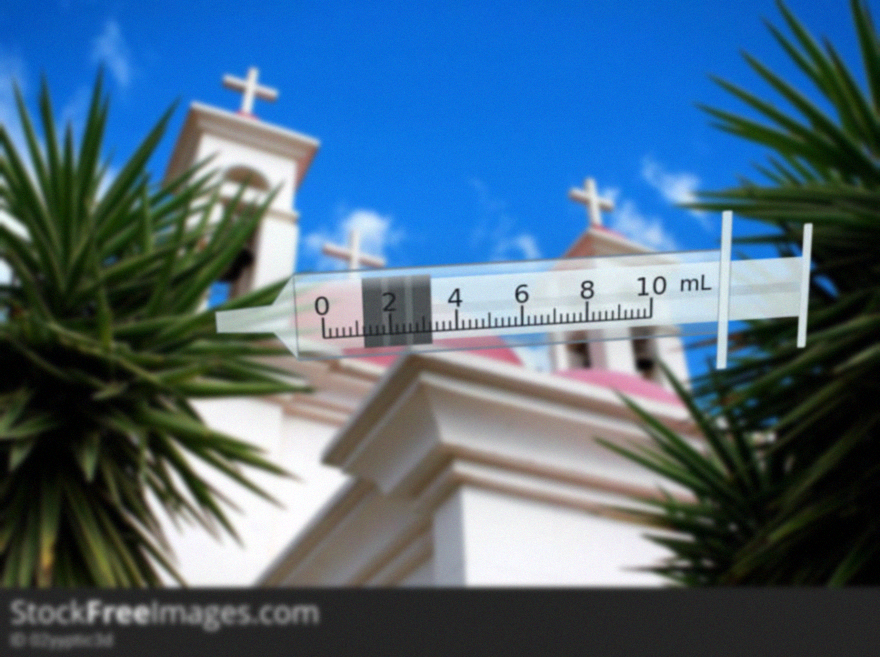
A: 1.2 (mL)
